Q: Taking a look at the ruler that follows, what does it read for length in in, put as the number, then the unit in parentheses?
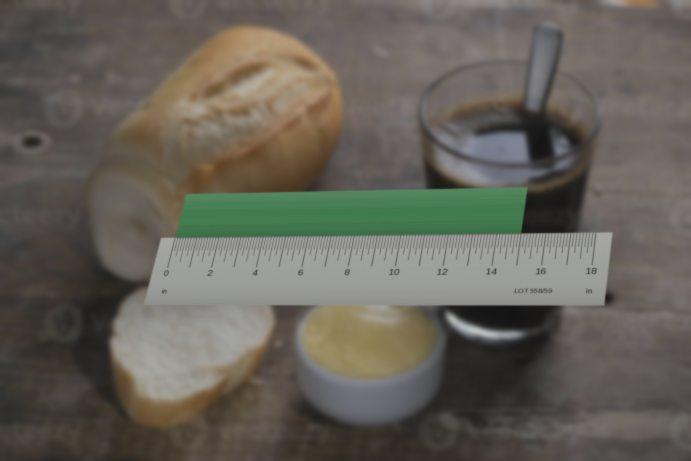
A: 15 (in)
